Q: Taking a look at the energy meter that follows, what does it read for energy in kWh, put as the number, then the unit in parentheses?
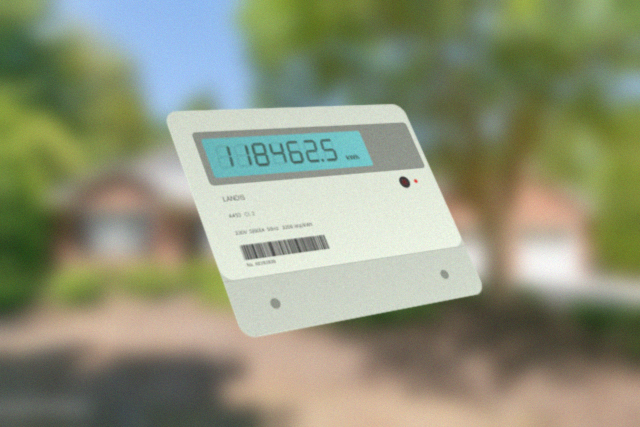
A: 118462.5 (kWh)
